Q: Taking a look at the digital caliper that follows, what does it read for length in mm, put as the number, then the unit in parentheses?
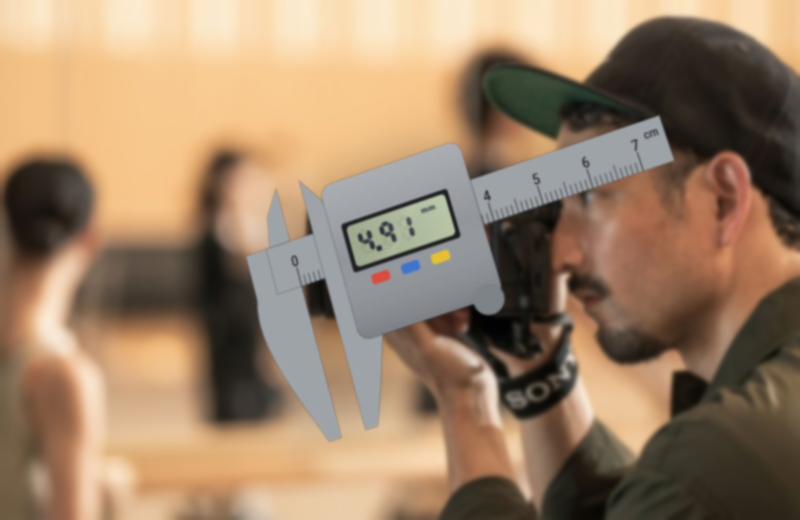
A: 4.91 (mm)
